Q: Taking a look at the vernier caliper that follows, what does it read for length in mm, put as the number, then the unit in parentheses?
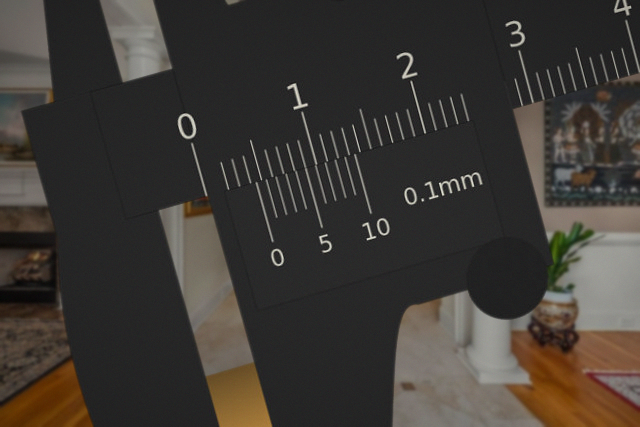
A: 4.5 (mm)
